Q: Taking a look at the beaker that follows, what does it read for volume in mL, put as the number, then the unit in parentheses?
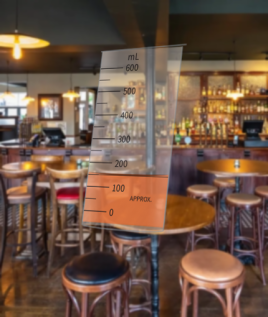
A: 150 (mL)
